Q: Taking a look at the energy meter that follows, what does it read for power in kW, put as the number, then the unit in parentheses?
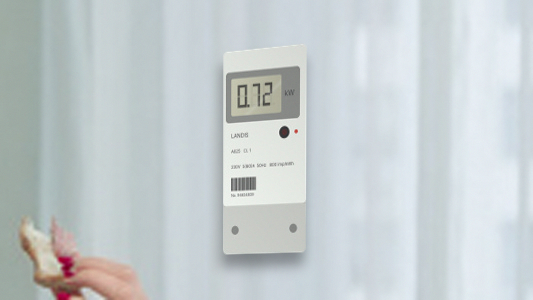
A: 0.72 (kW)
